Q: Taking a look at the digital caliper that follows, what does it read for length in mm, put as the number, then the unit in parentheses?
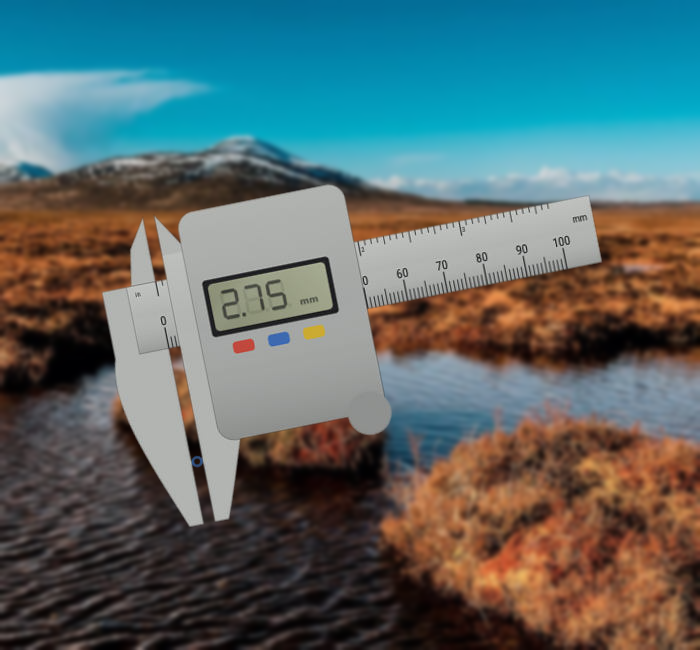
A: 2.75 (mm)
